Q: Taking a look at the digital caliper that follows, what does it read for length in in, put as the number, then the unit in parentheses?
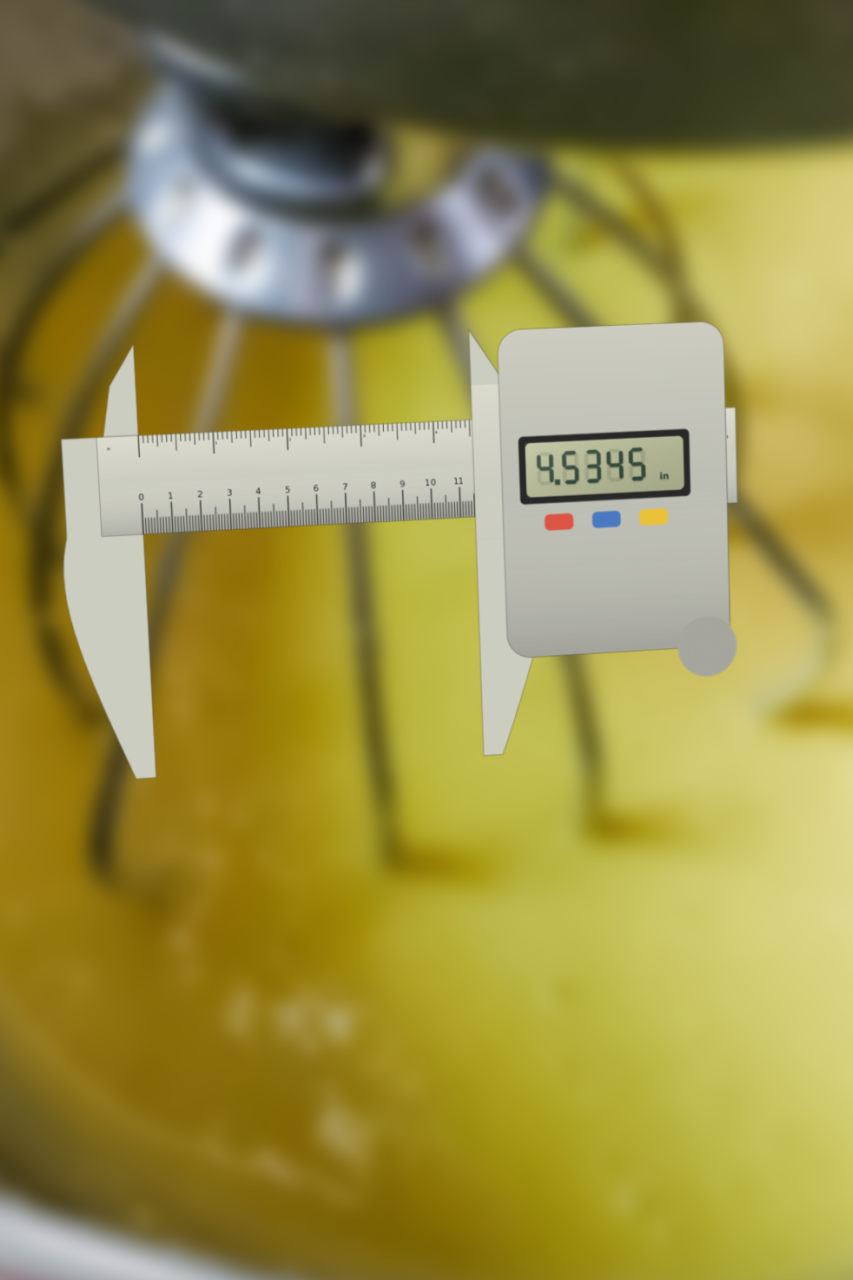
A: 4.5345 (in)
